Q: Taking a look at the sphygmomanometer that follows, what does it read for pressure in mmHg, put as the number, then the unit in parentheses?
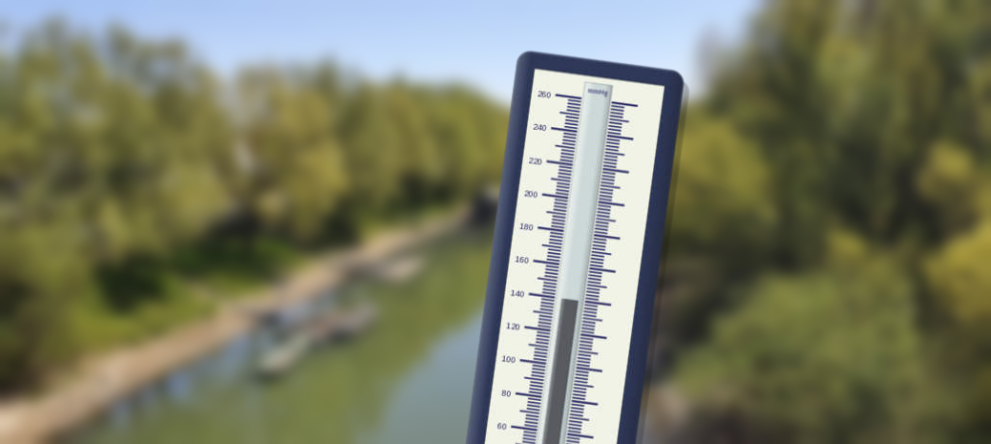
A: 140 (mmHg)
